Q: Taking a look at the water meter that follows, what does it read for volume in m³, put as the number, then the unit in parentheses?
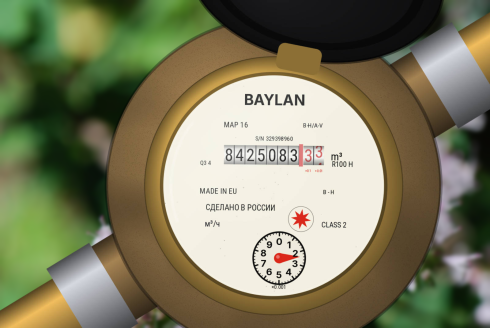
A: 8425083.332 (m³)
